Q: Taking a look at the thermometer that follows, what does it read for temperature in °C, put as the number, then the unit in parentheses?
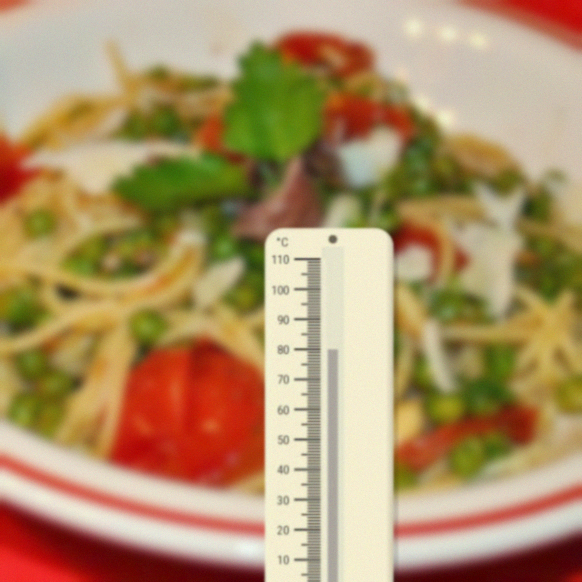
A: 80 (°C)
